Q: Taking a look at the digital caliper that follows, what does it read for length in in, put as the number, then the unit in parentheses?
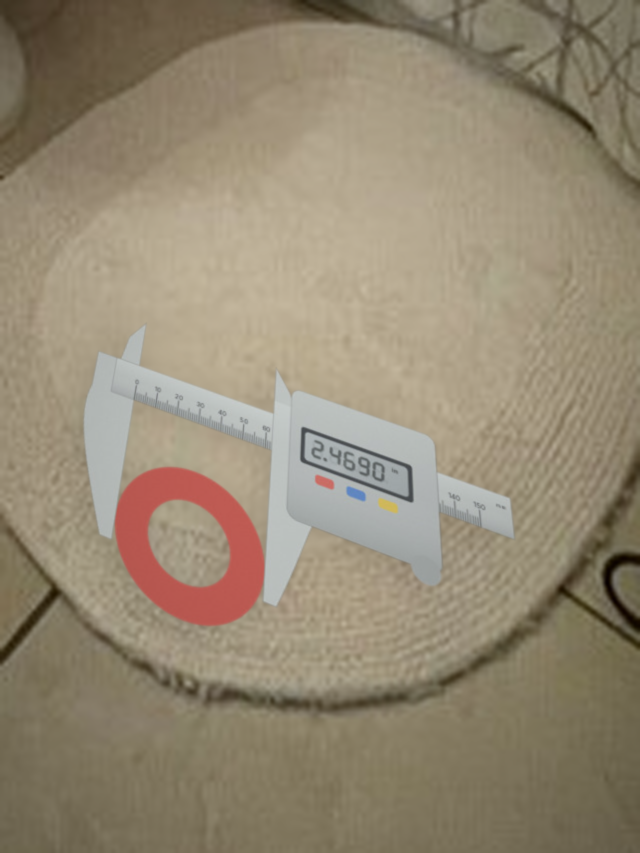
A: 2.4690 (in)
